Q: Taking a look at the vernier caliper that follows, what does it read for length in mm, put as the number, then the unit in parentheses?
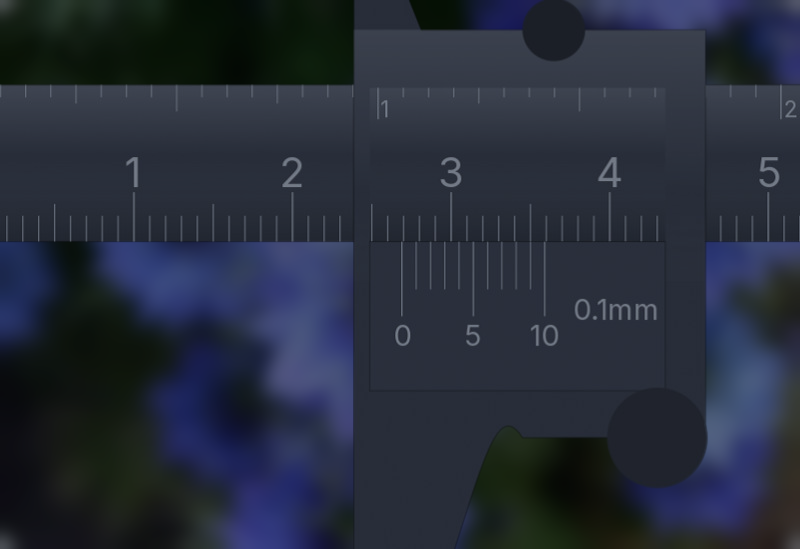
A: 26.9 (mm)
